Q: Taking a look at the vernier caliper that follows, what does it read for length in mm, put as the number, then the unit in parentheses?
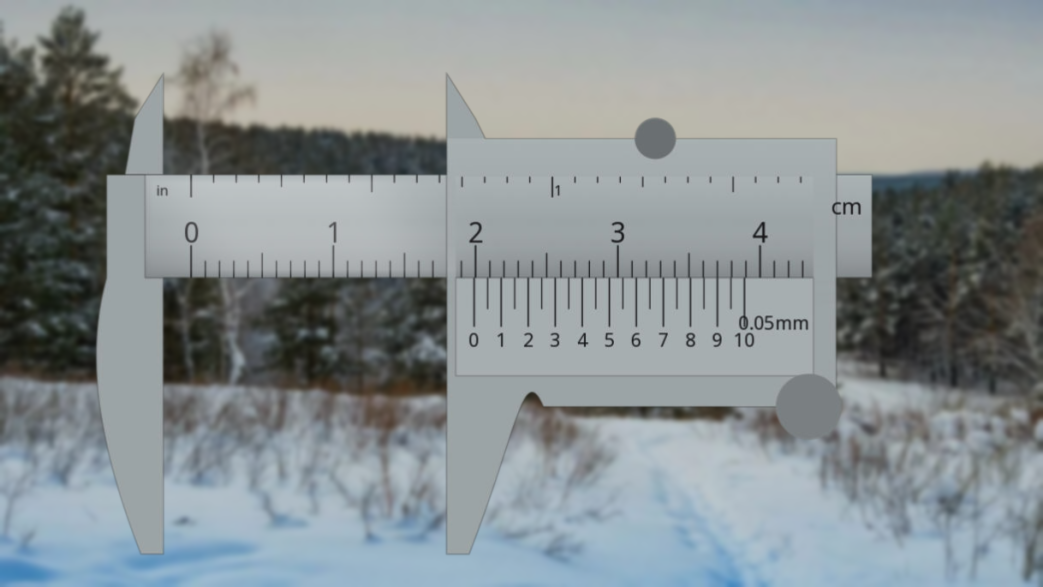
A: 19.9 (mm)
